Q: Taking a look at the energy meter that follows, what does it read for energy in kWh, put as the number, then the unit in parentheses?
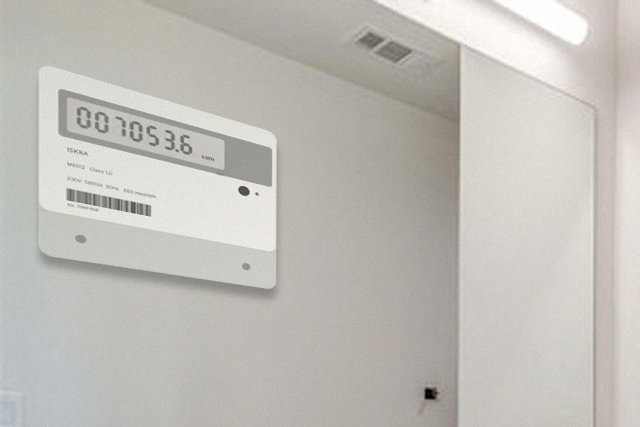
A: 7053.6 (kWh)
